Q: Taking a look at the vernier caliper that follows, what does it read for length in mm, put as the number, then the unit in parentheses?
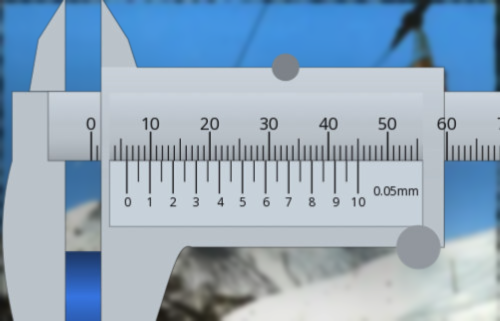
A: 6.0 (mm)
